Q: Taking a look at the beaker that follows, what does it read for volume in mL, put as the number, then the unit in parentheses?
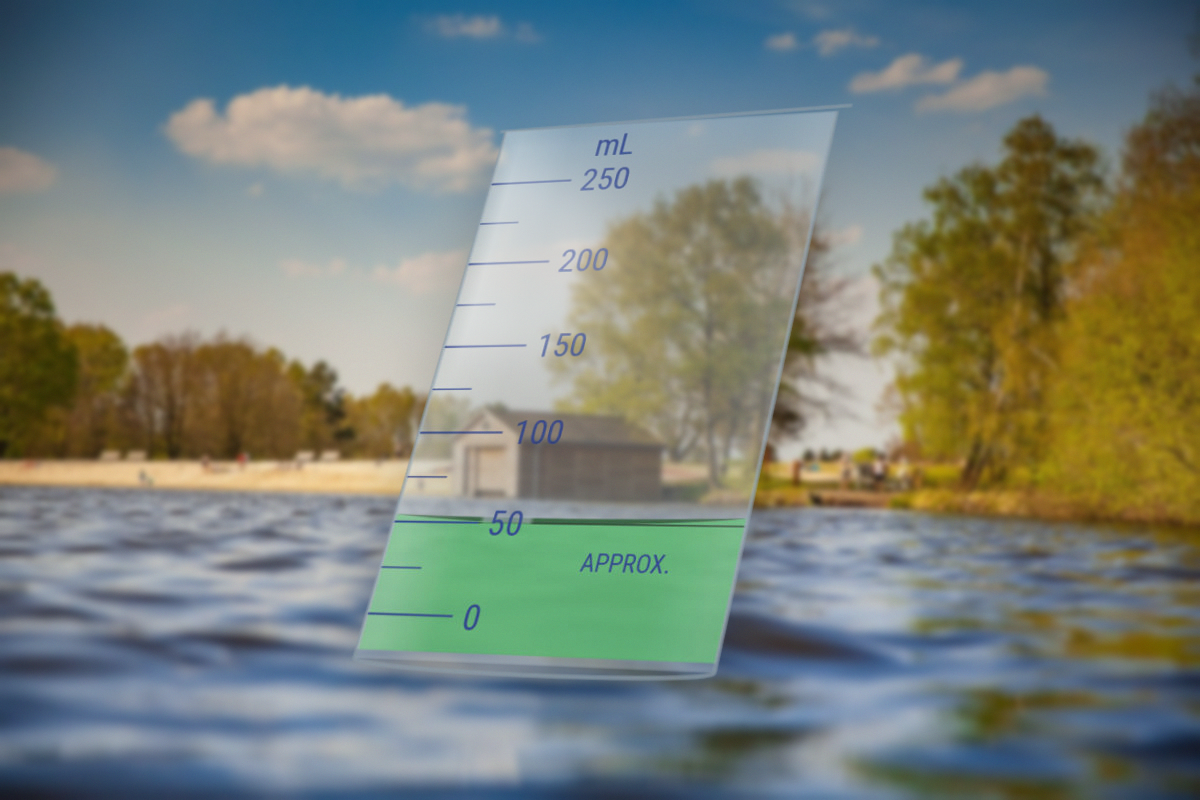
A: 50 (mL)
